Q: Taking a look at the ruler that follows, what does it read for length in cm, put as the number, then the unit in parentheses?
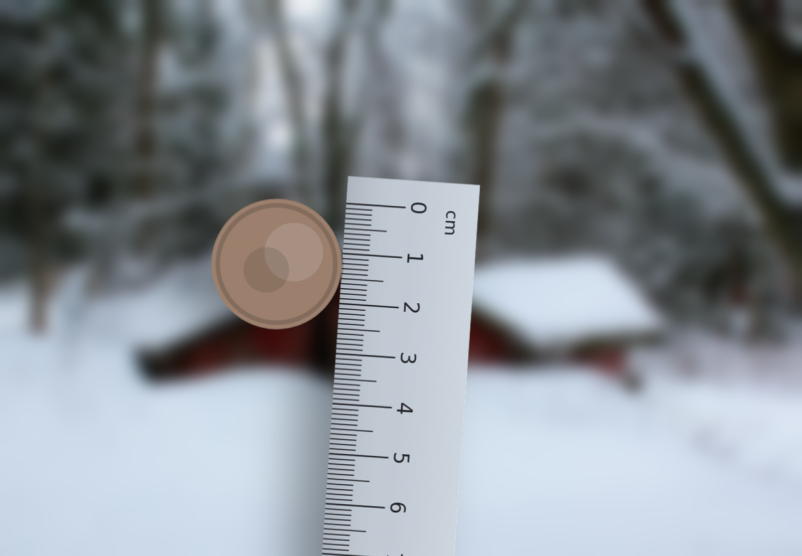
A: 2.6 (cm)
